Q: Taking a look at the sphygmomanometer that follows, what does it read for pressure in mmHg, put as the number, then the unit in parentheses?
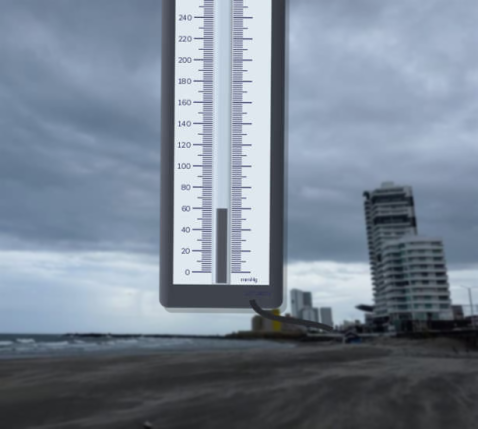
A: 60 (mmHg)
